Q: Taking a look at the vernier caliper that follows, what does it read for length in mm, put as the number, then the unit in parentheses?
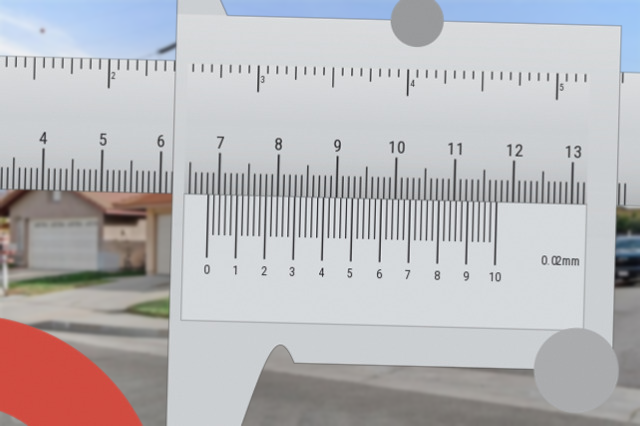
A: 68.2 (mm)
